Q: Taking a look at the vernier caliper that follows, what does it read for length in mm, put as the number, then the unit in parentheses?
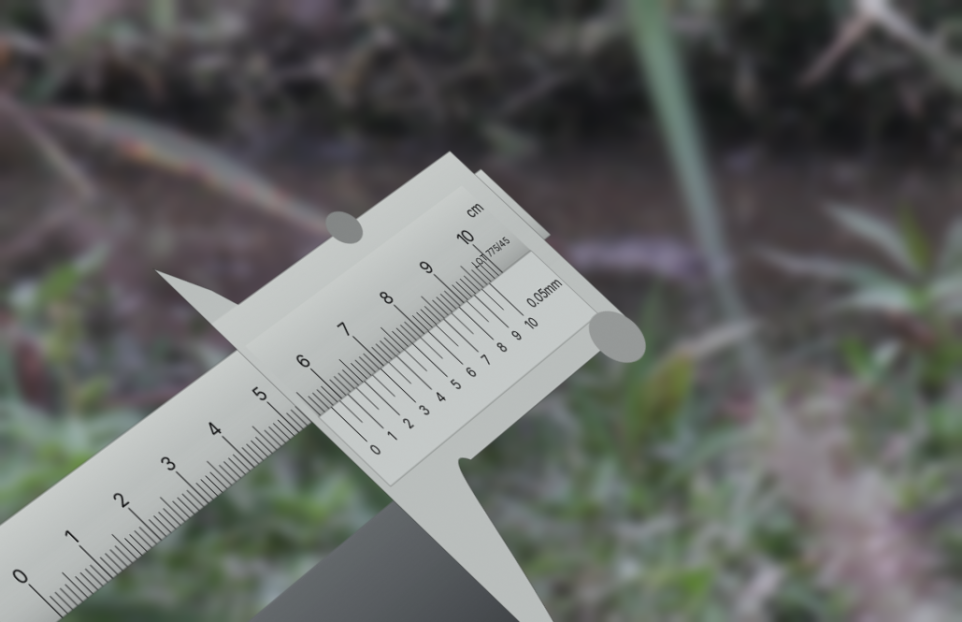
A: 57.5 (mm)
